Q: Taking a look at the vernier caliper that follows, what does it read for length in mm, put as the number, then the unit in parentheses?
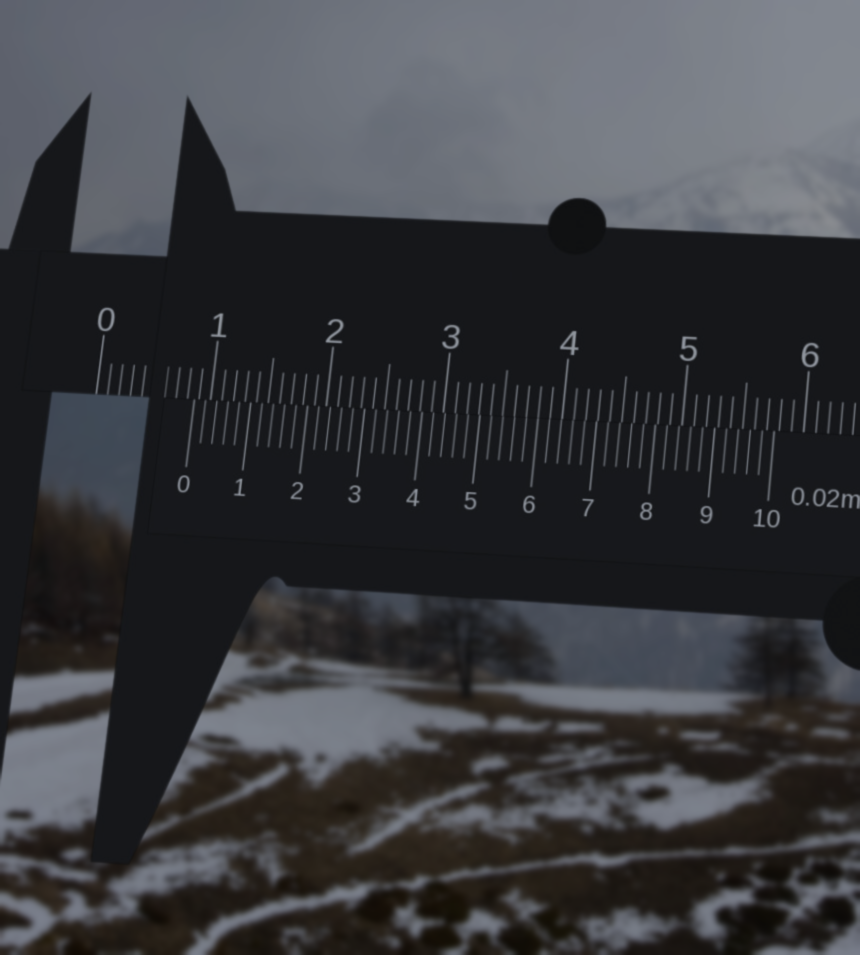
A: 8.6 (mm)
